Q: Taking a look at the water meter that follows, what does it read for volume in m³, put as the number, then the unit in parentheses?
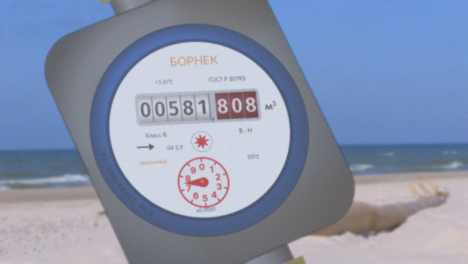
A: 581.8087 (m³)
